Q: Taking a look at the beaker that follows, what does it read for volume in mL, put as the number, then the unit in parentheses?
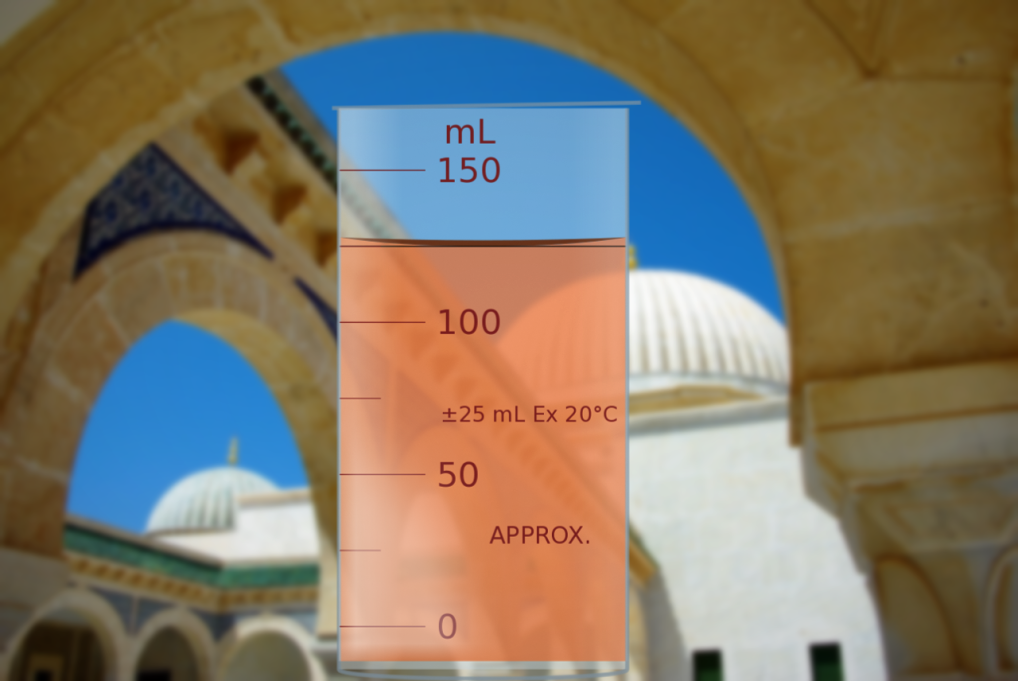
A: 125 (mL)
